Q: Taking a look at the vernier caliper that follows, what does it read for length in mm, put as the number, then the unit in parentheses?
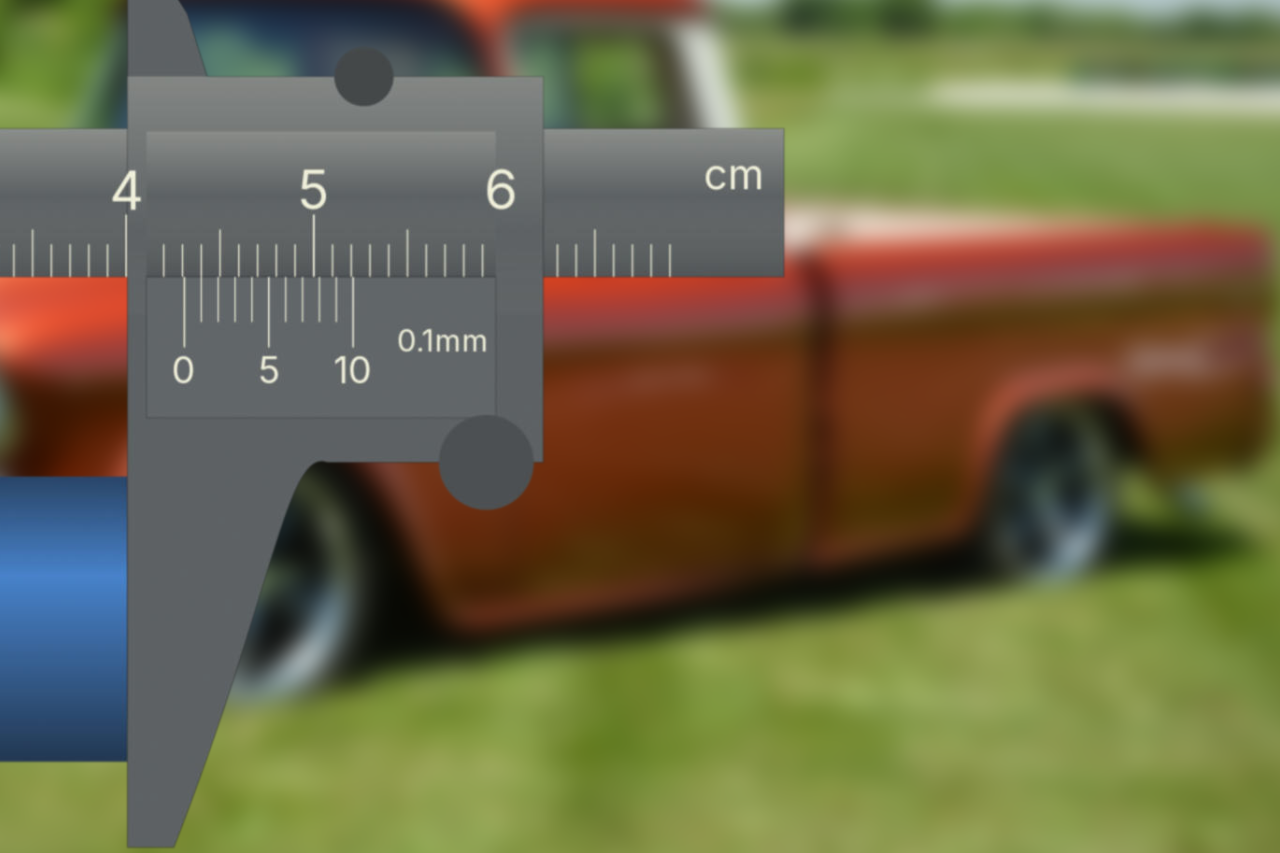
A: 43.1 (mm)
